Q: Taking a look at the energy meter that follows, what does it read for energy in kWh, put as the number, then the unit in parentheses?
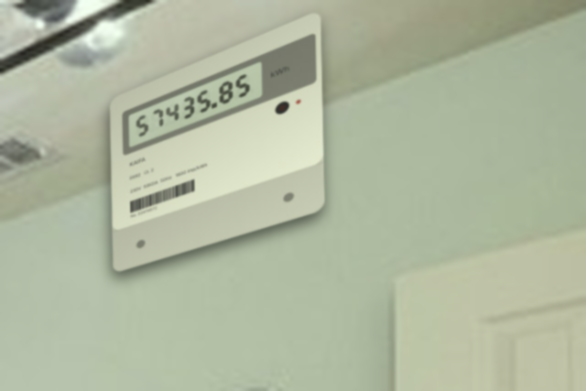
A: 57435.85 (kWh)
